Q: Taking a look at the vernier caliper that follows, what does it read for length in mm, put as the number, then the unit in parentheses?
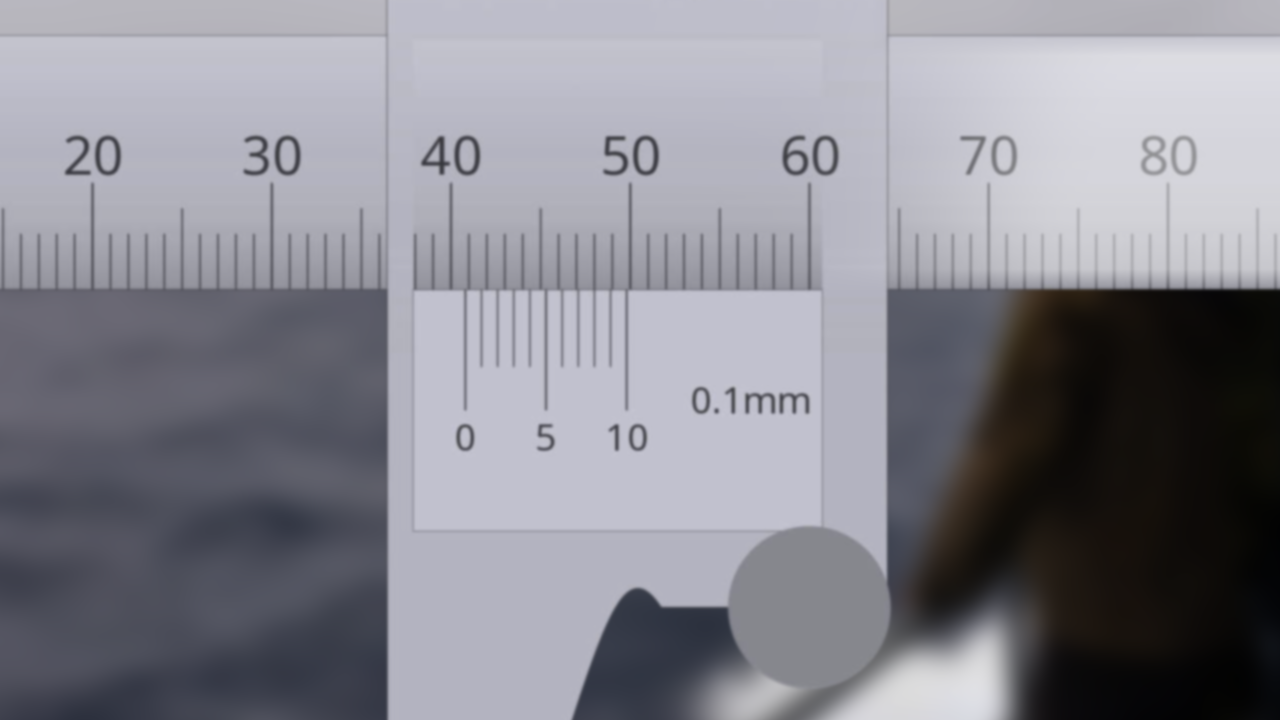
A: 40.8 (mm)
